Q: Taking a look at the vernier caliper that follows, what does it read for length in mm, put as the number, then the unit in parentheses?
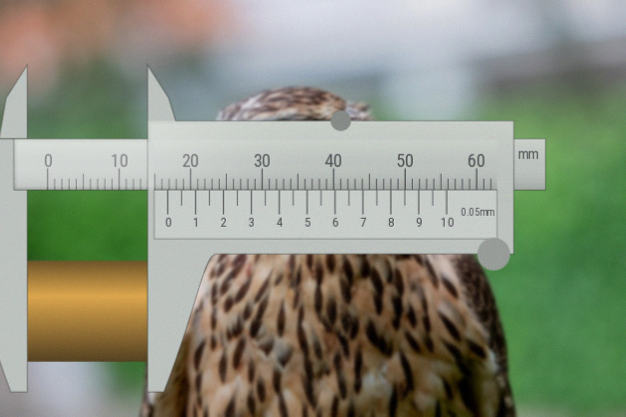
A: 16.8 (mm)
